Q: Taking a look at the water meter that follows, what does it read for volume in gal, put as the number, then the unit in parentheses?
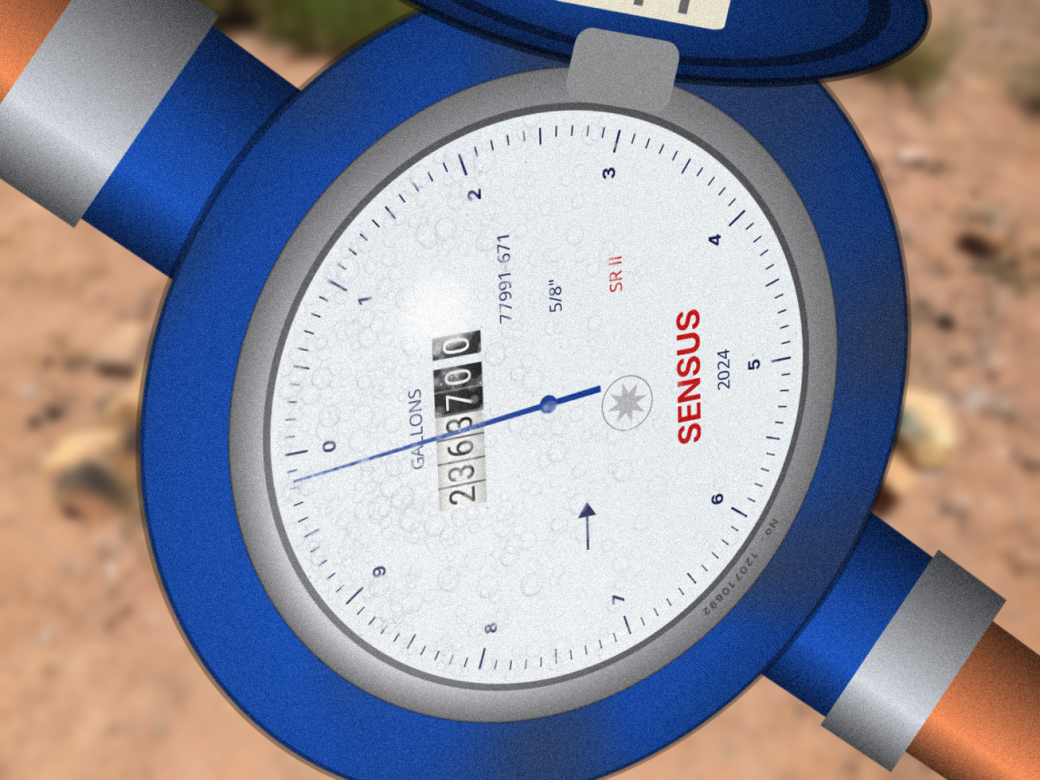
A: 2363699.8 (gal)
